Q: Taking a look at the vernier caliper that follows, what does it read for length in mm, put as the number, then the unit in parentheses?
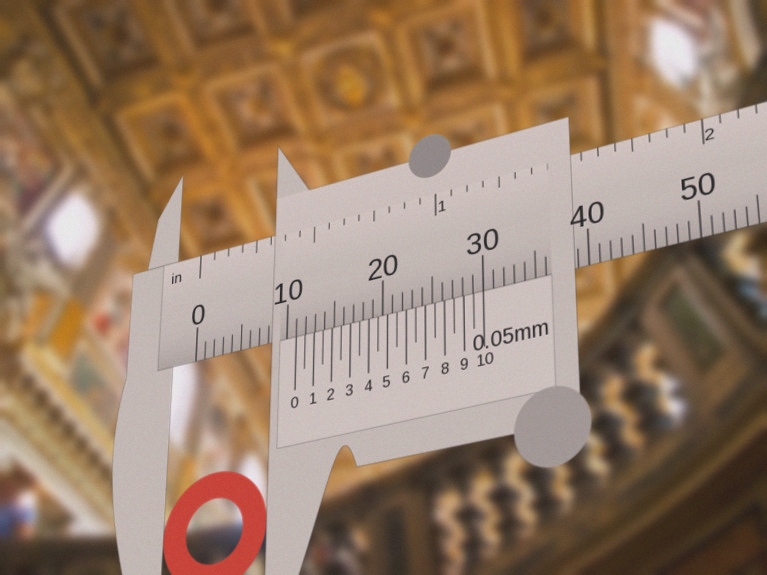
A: 11.0 (mm)
